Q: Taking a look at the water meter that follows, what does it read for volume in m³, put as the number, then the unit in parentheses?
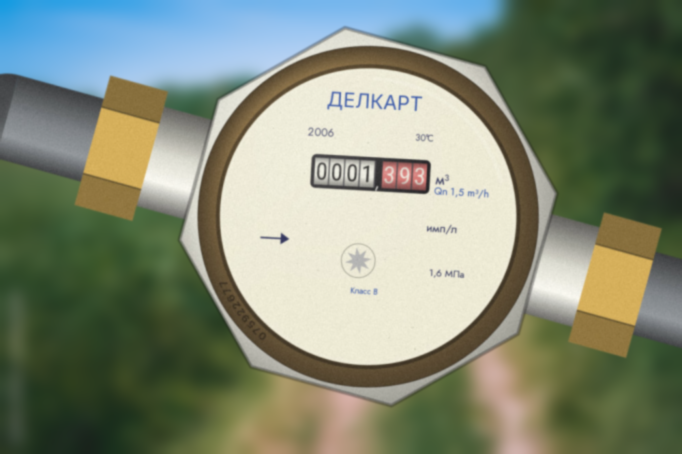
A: 1.393 (m³)
